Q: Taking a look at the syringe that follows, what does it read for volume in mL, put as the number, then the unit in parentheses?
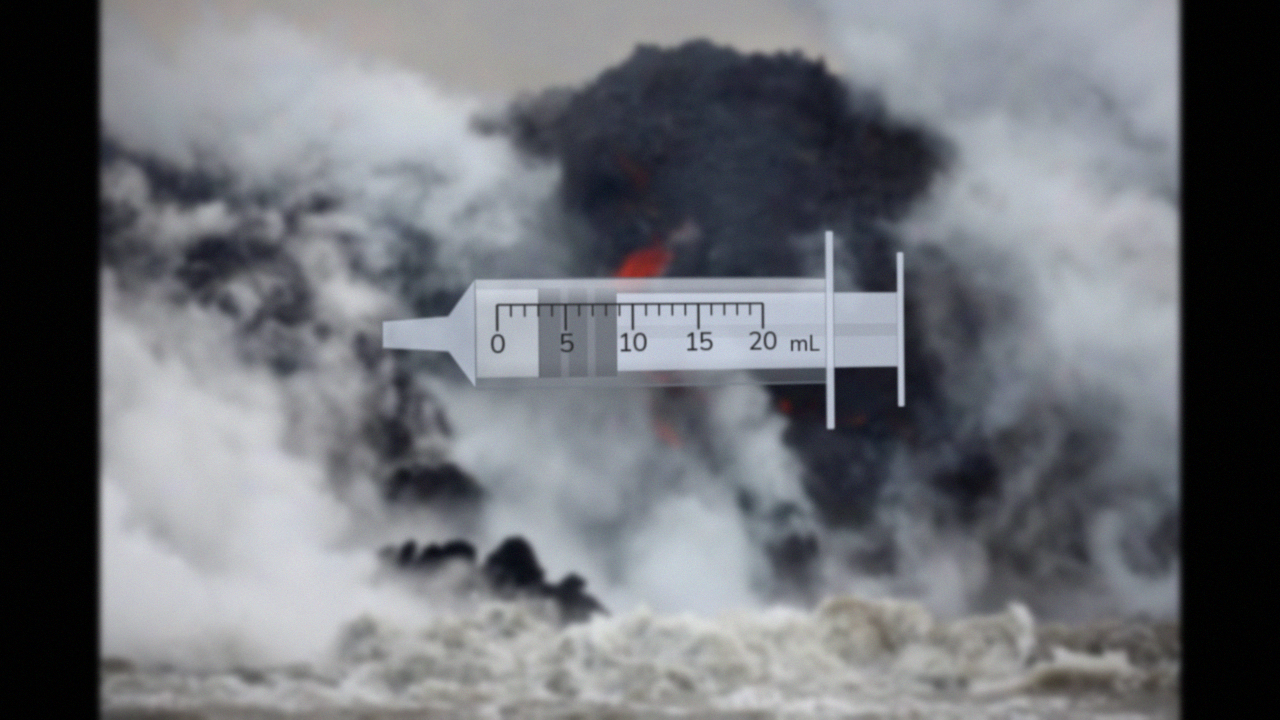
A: 3 (mL)
